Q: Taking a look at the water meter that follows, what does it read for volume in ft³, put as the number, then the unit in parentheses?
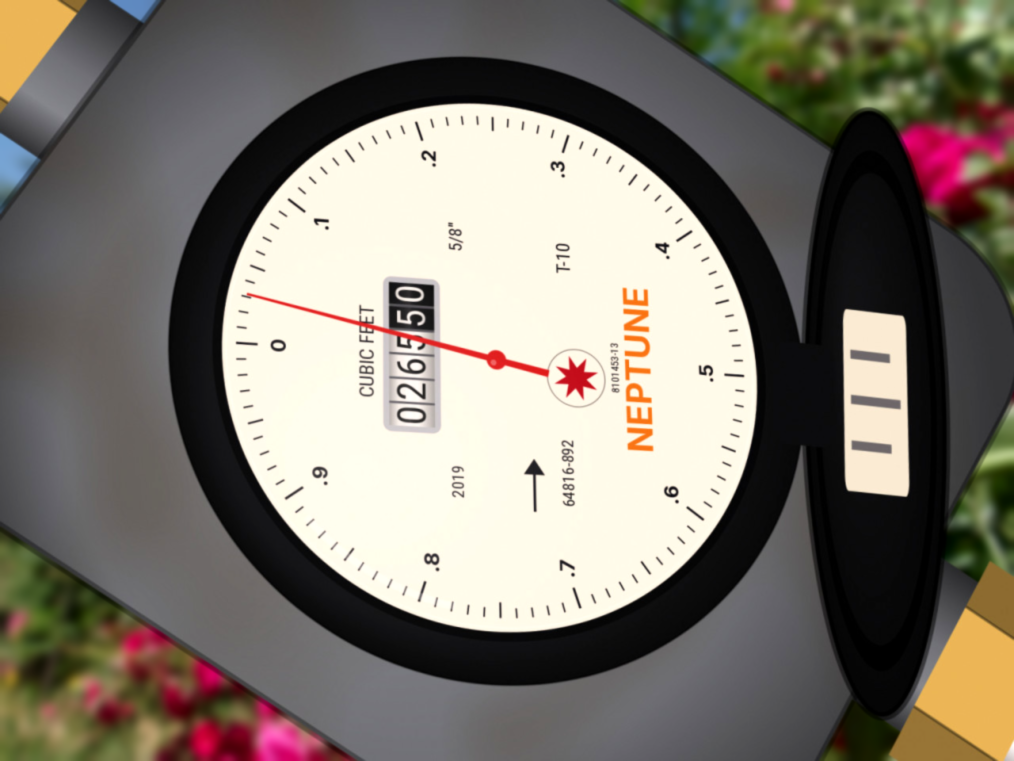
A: 26550.03 (ft³)
